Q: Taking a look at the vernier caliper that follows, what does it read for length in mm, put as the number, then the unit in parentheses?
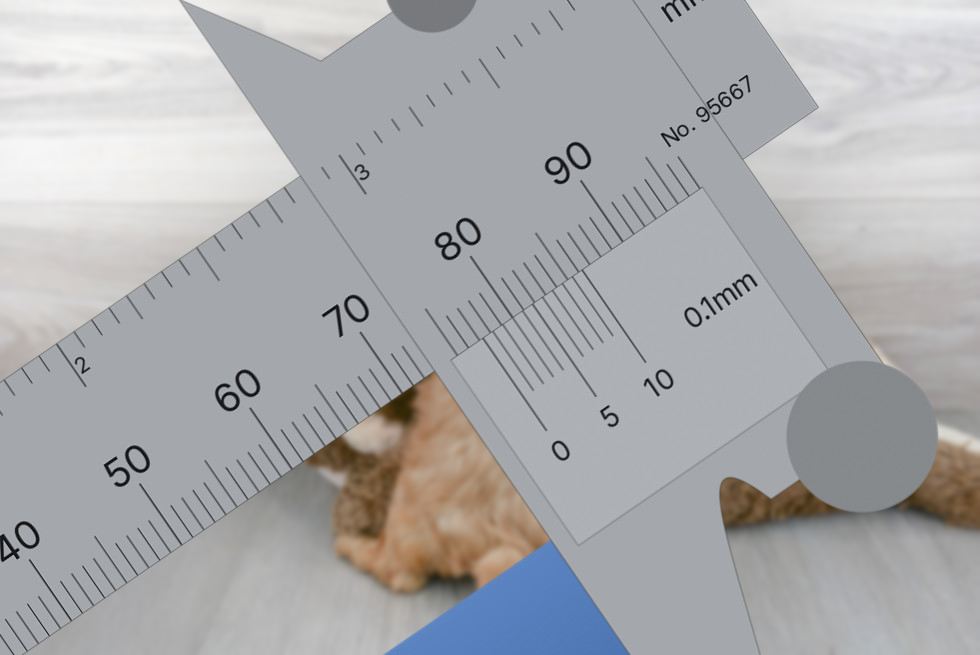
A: 77.3 (mm)
